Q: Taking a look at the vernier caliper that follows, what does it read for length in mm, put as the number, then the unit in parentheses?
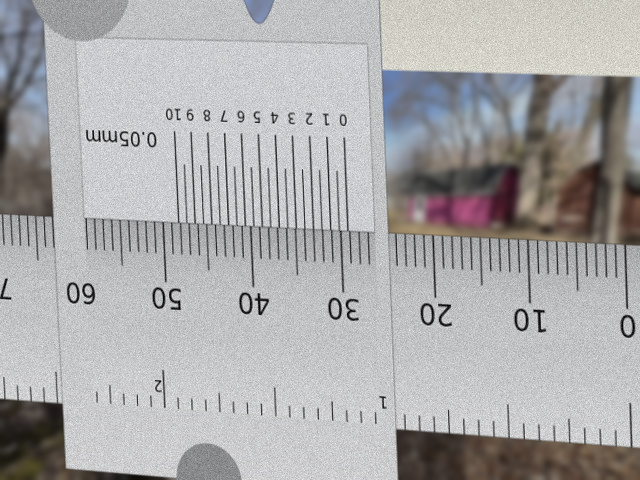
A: 29.2 (mm)
